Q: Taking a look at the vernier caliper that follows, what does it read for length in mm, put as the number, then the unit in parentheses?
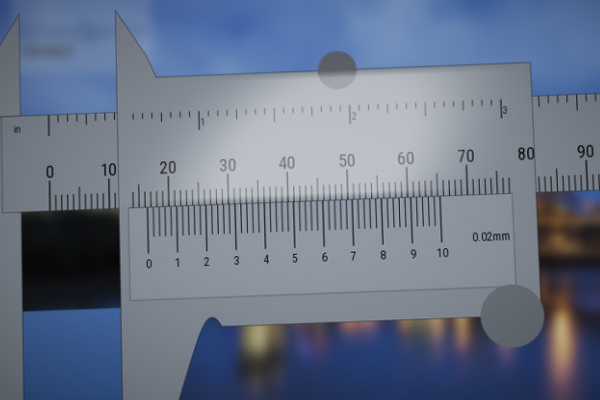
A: 16.4 (mm)
